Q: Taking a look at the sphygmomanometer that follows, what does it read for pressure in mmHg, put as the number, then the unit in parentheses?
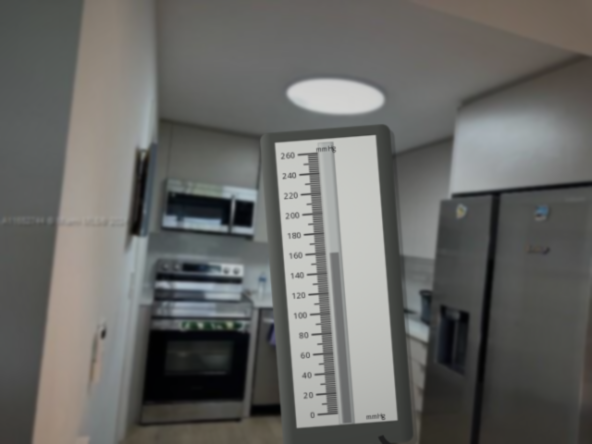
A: 160 (mmHg)
